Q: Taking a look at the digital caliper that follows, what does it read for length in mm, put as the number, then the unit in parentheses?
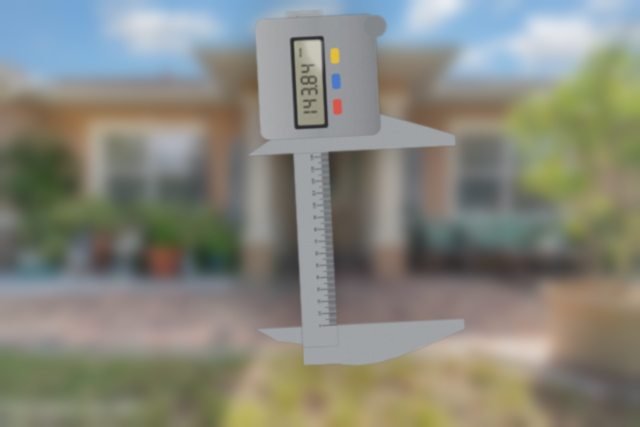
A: 143.84 (mm)
